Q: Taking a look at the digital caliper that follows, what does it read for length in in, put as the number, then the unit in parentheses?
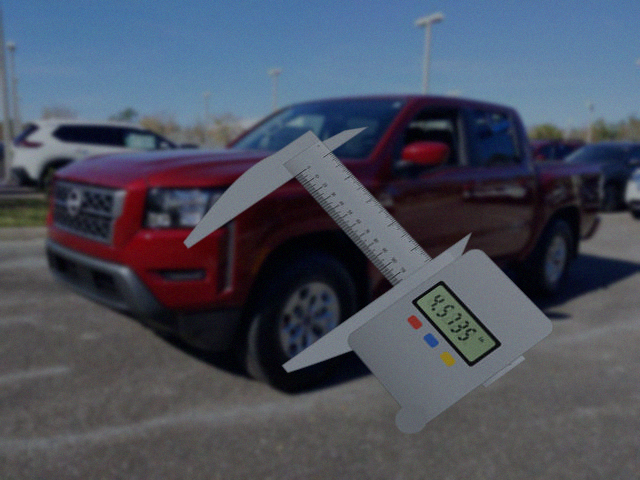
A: 4.5735 (in)
